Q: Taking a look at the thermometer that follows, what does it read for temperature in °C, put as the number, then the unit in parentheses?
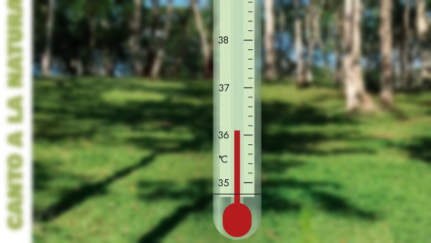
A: 36.1 (°C)
